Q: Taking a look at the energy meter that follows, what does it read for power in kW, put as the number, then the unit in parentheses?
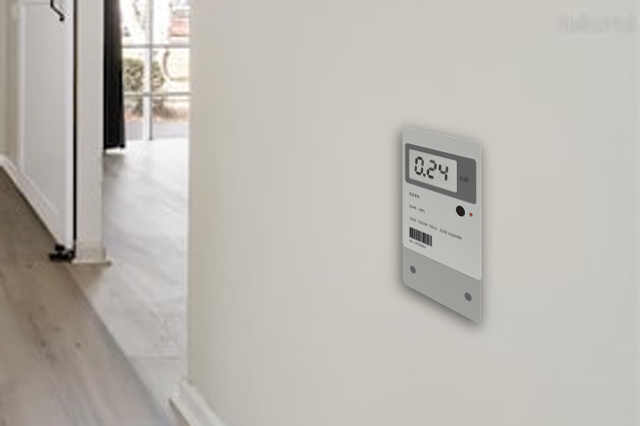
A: 0.24 (kW)
